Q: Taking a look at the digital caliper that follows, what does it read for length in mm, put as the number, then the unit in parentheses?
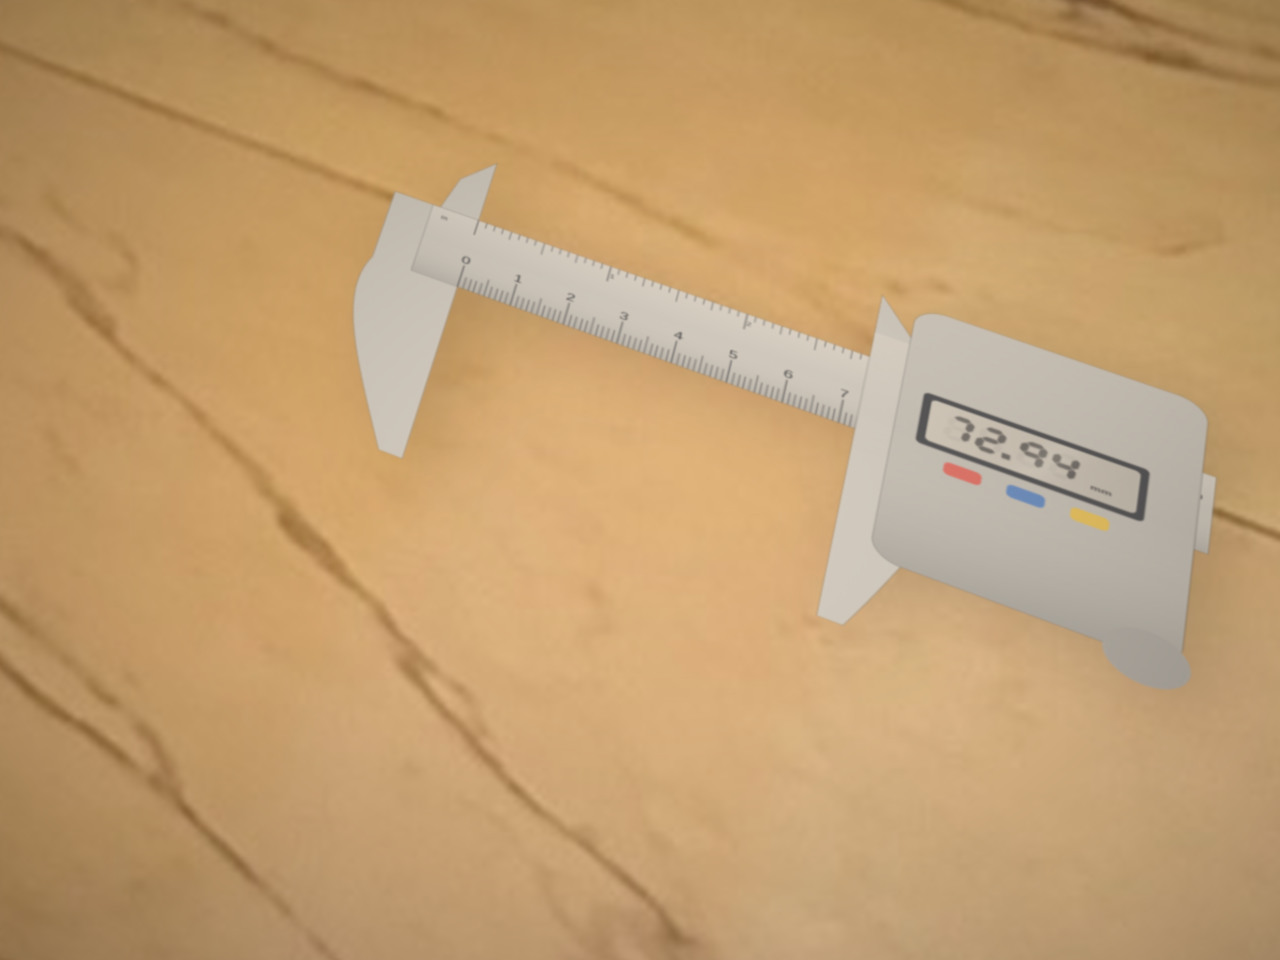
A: 72.94 (mm)
